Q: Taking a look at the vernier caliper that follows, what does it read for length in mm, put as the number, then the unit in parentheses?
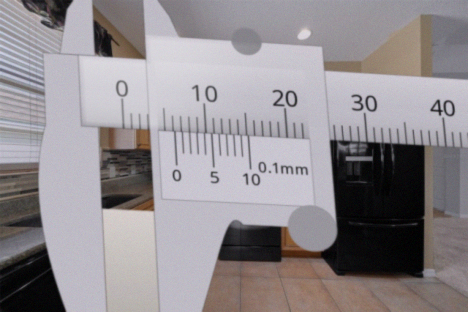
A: 6.2 (mm)
